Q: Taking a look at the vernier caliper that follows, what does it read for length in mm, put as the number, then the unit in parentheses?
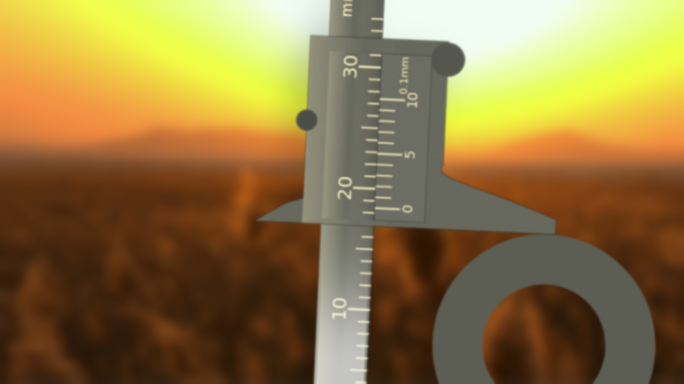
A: 18.4 (mm)
